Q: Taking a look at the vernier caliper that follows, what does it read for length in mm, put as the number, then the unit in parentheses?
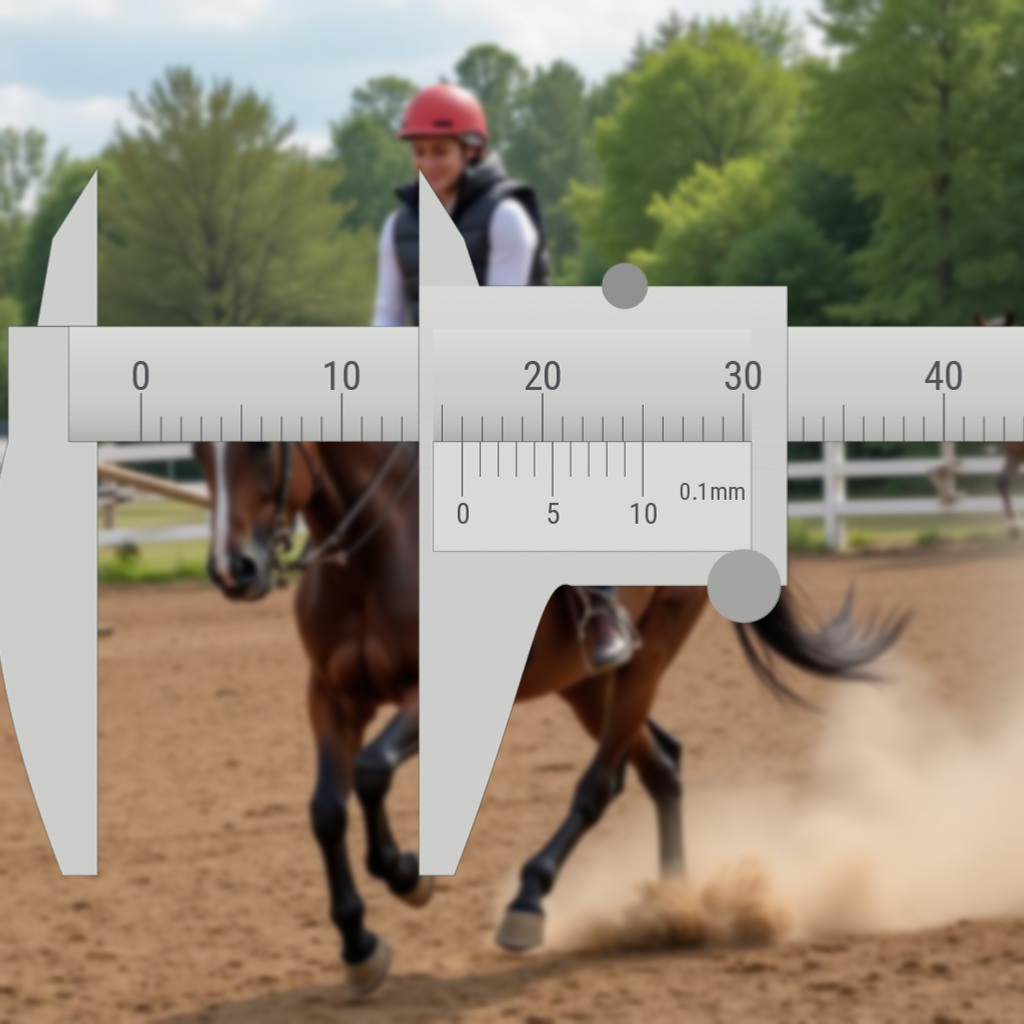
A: 16.0 (mm)
